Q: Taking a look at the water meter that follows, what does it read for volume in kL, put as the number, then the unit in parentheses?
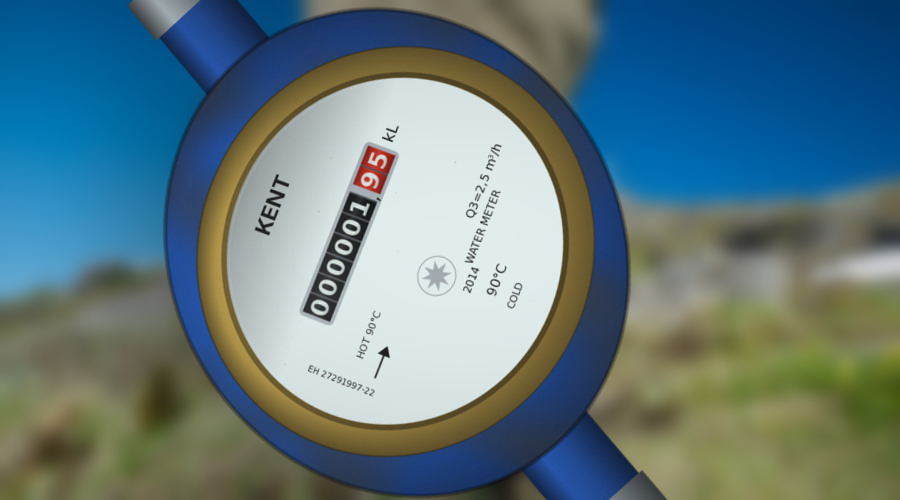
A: 1.95 (kL)
